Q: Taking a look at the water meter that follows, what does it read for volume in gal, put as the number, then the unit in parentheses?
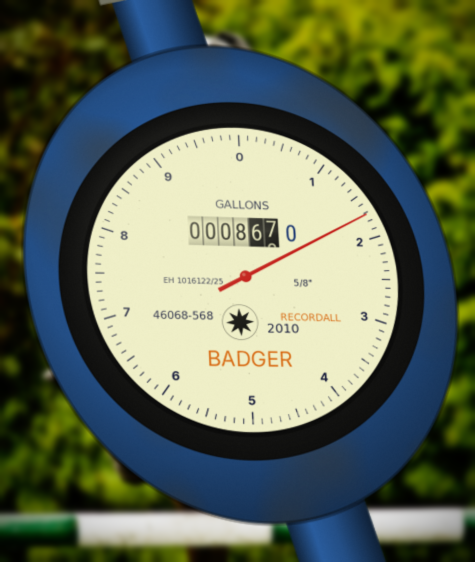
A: 8671.7 (gal)
